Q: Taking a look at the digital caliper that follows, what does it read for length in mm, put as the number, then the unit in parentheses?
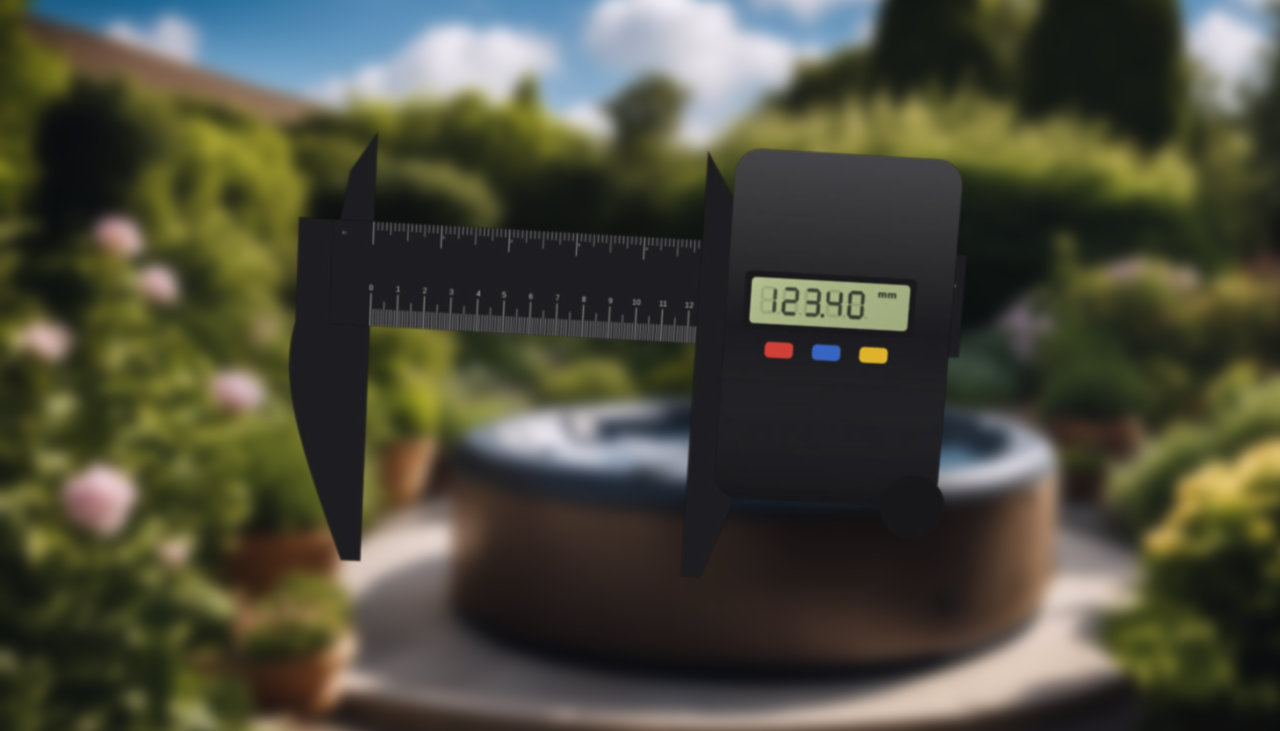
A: 123.40 (mm)
